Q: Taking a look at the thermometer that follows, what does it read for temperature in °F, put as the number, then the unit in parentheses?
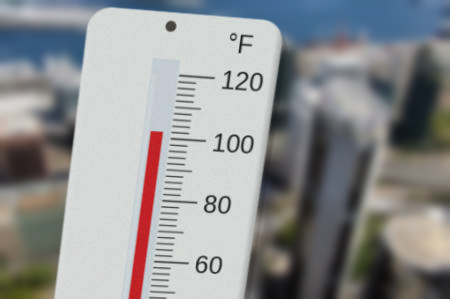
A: 102 (°F)
